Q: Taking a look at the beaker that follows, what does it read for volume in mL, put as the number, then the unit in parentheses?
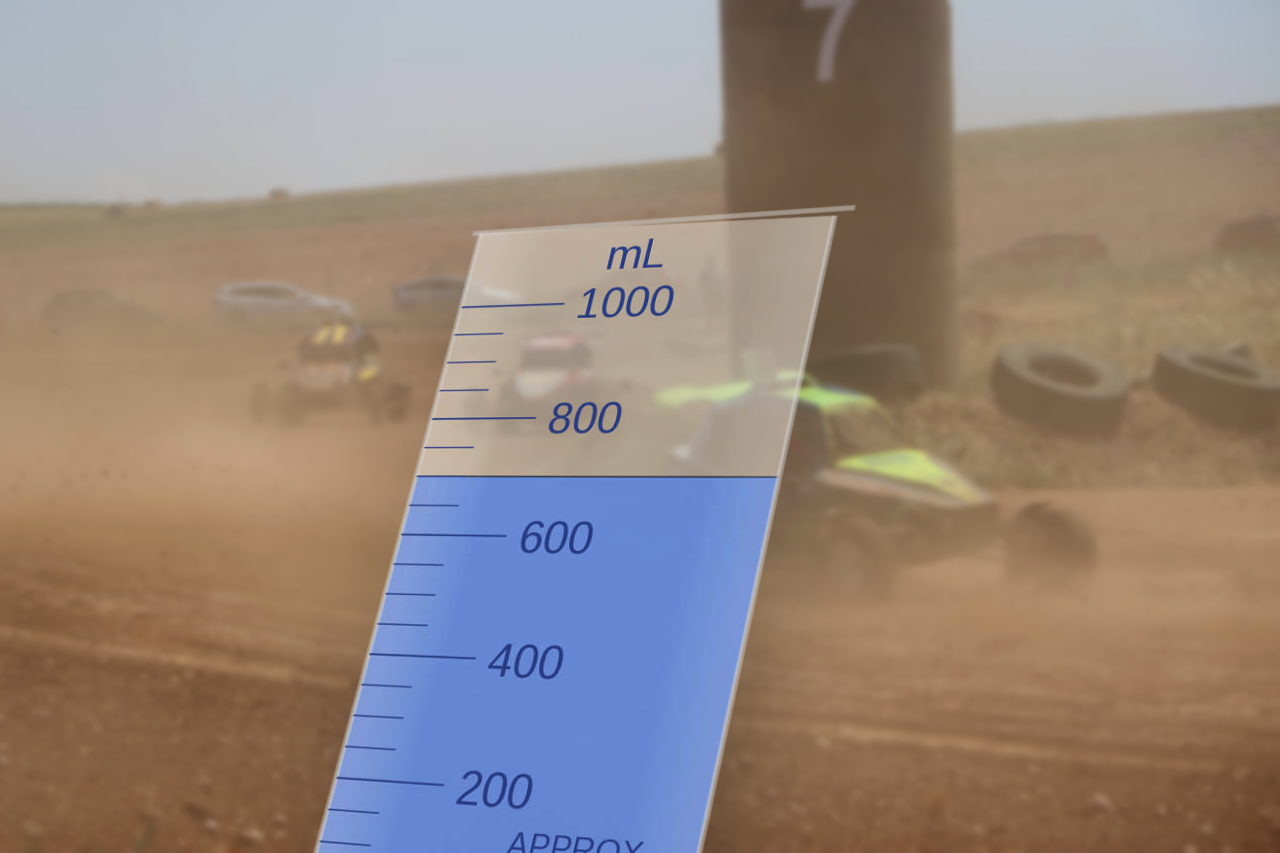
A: 700 (mL)
